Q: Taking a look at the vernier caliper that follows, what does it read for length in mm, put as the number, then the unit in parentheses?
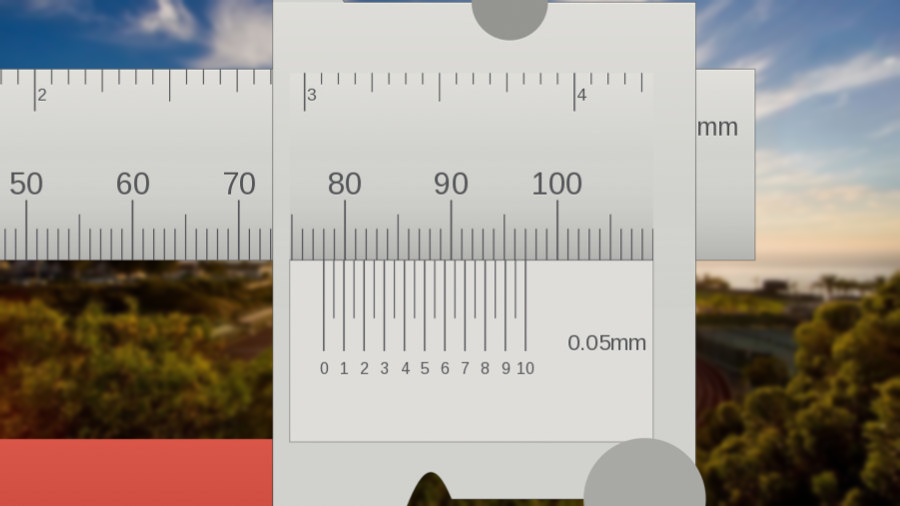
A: 78.0 (mm)
